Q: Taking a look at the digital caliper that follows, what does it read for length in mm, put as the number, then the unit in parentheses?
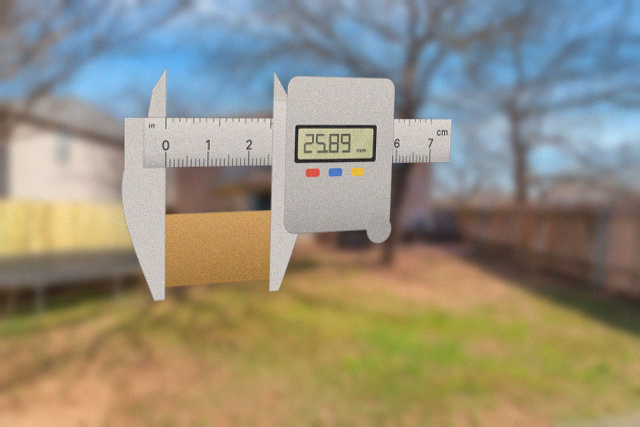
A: 25.89 (mm)
